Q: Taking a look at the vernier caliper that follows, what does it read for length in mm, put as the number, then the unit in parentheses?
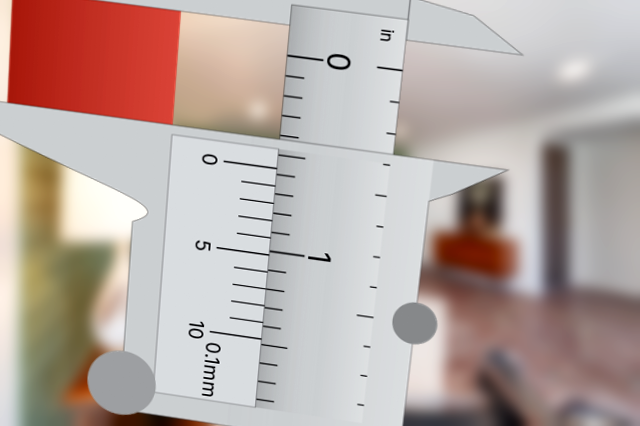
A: 5.7 (mm)
